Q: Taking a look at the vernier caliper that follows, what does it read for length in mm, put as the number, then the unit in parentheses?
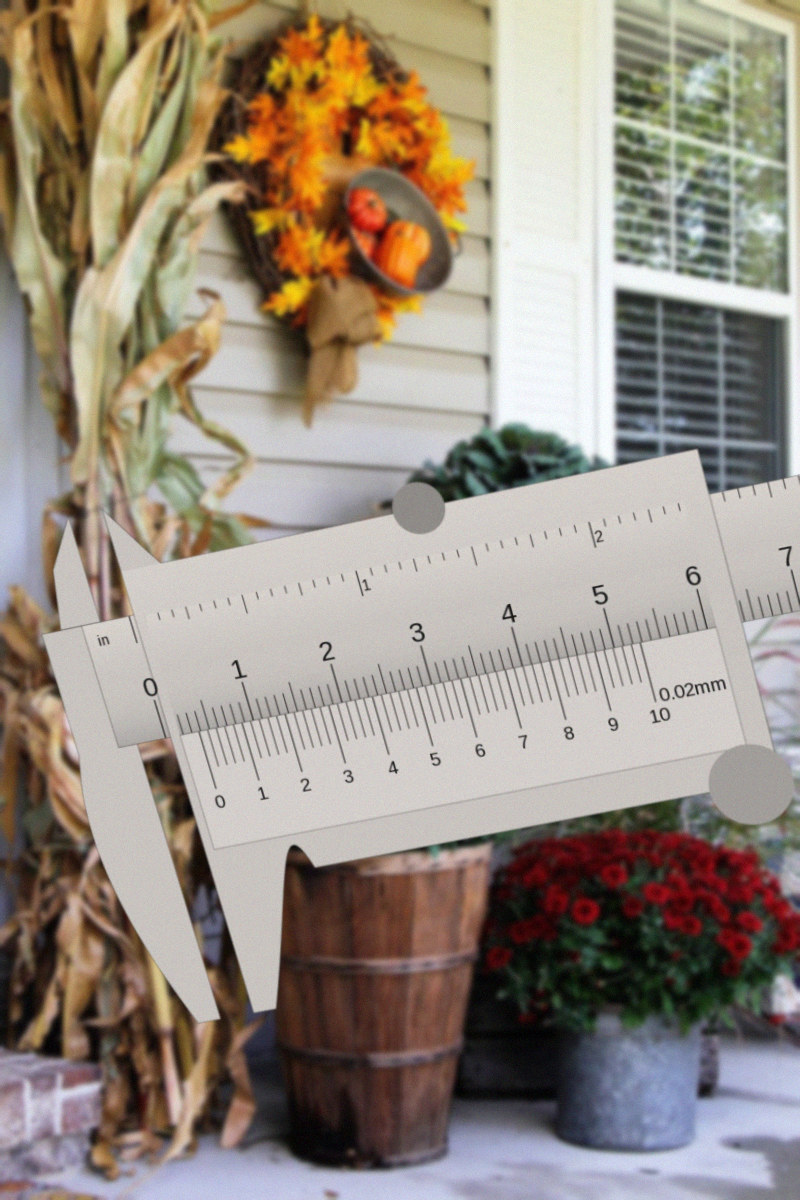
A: 3.8 (mm)
